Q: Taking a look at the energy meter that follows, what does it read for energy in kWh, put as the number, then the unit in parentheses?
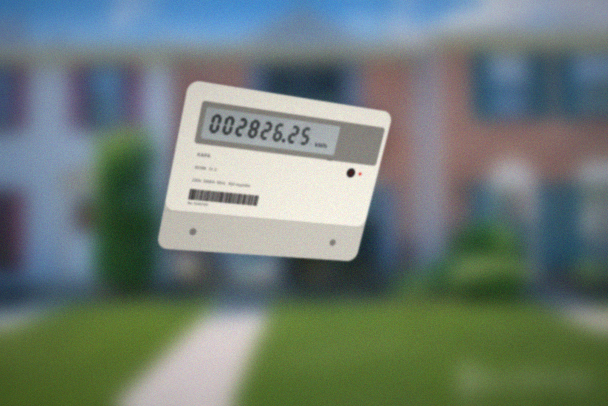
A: 2826.25 (kWh)
